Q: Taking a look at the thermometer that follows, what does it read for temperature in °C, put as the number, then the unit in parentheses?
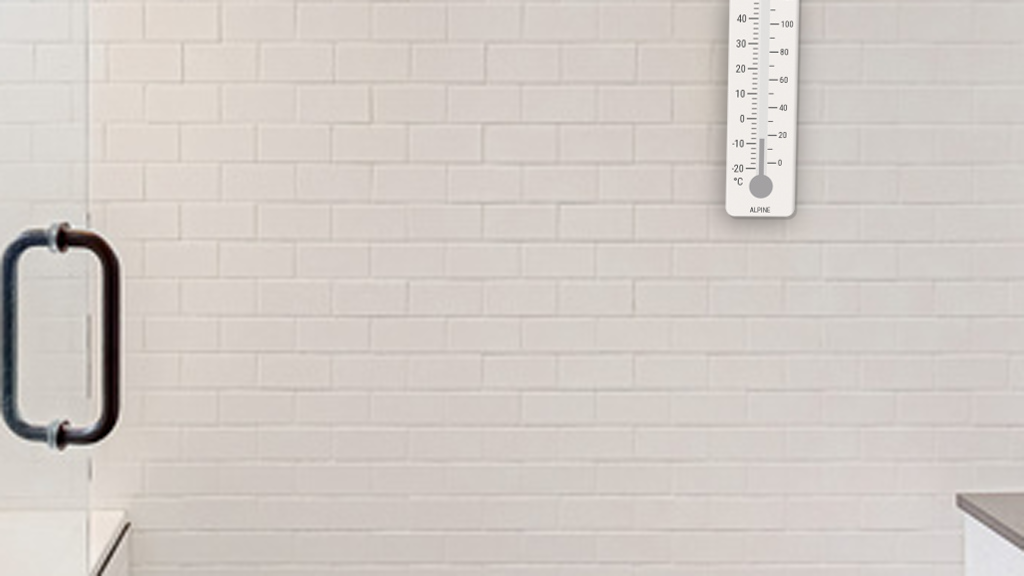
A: -8 (°C)
